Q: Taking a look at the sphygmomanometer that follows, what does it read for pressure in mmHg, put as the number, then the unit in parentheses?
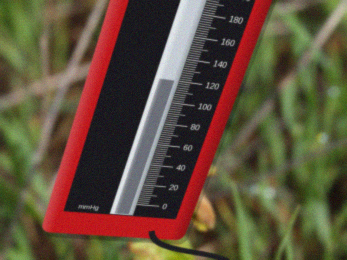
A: 120 (mmHg)
